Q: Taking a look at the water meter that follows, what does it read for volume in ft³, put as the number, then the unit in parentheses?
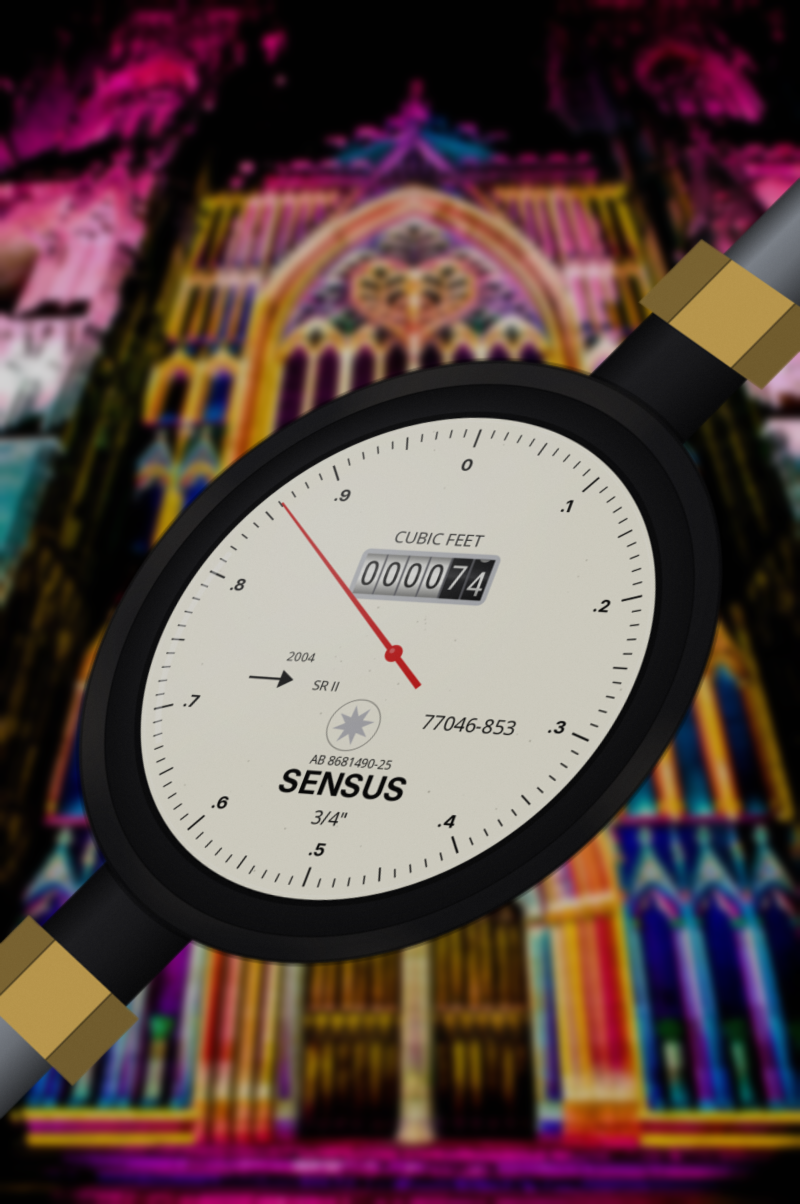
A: 73.86 (ft³)
